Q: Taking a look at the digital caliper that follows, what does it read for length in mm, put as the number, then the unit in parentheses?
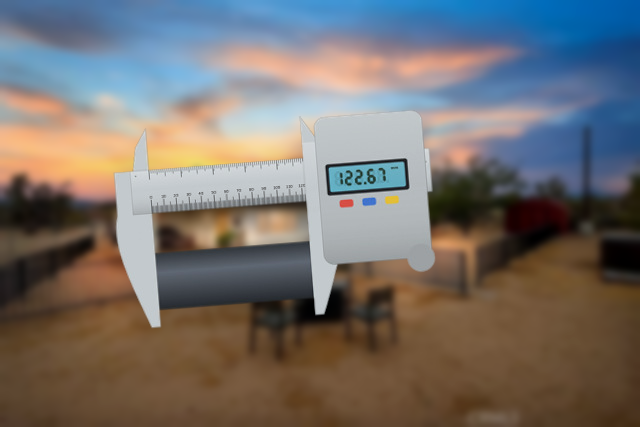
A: 122.67 (mm)
